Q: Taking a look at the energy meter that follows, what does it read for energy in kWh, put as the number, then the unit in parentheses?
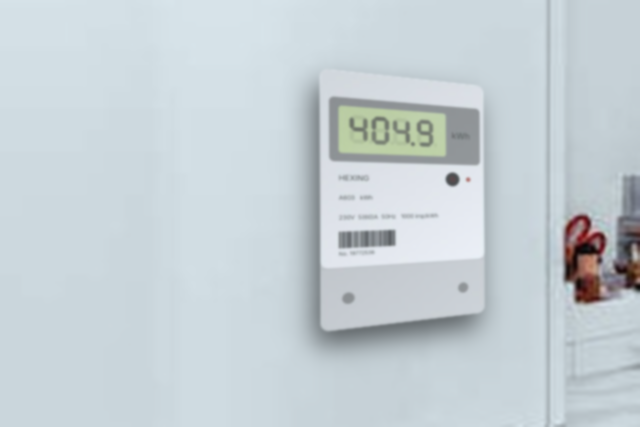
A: 404.9 (kWh)
